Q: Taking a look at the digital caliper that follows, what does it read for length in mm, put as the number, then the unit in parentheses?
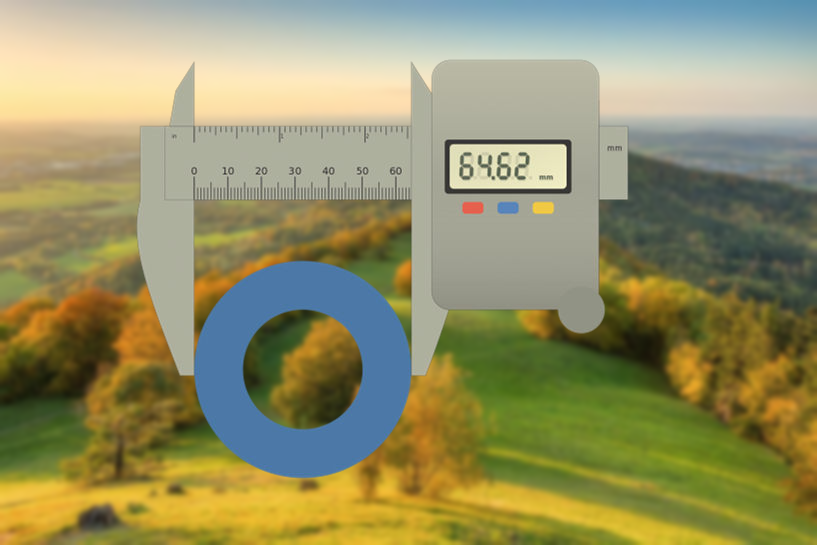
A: 64.62 (mm)
